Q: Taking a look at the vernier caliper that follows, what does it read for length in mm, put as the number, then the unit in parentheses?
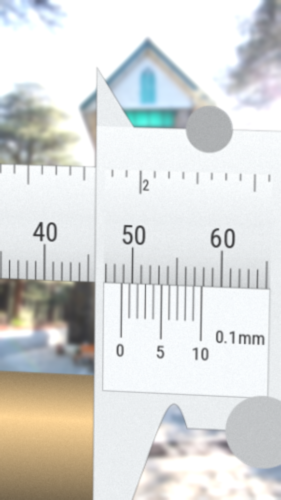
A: 48.8 (mm)
